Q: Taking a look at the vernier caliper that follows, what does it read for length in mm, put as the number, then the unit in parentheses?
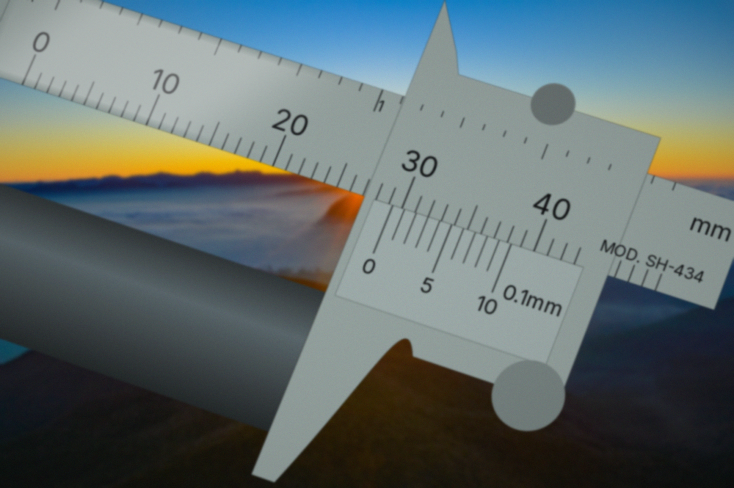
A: 29.3 (mm)
